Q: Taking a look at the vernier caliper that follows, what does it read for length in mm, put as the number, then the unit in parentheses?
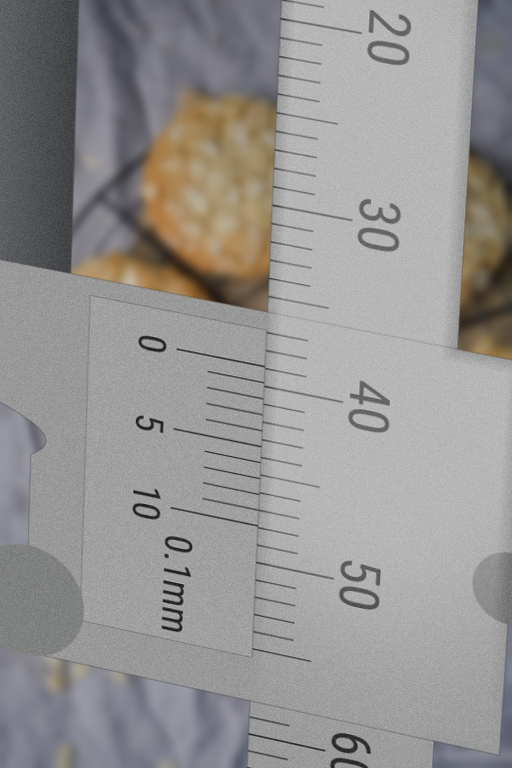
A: 38.9 (mm)
